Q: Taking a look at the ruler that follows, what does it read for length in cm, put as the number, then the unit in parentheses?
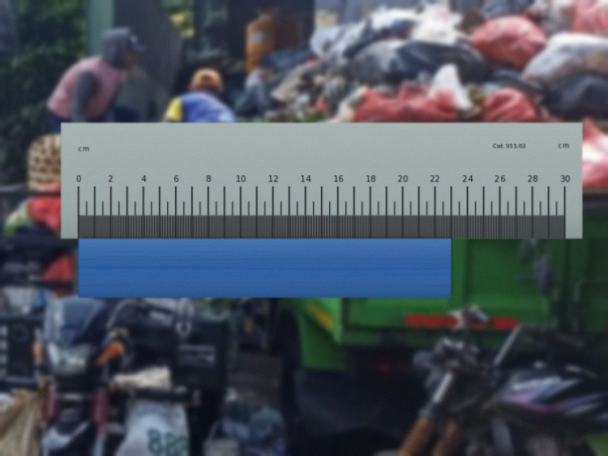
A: 23 (cm)
